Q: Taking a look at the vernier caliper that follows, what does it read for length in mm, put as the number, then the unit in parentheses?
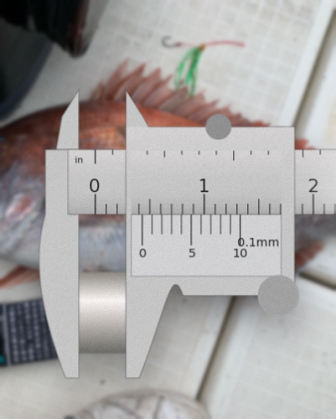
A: 4.3 (mm)
